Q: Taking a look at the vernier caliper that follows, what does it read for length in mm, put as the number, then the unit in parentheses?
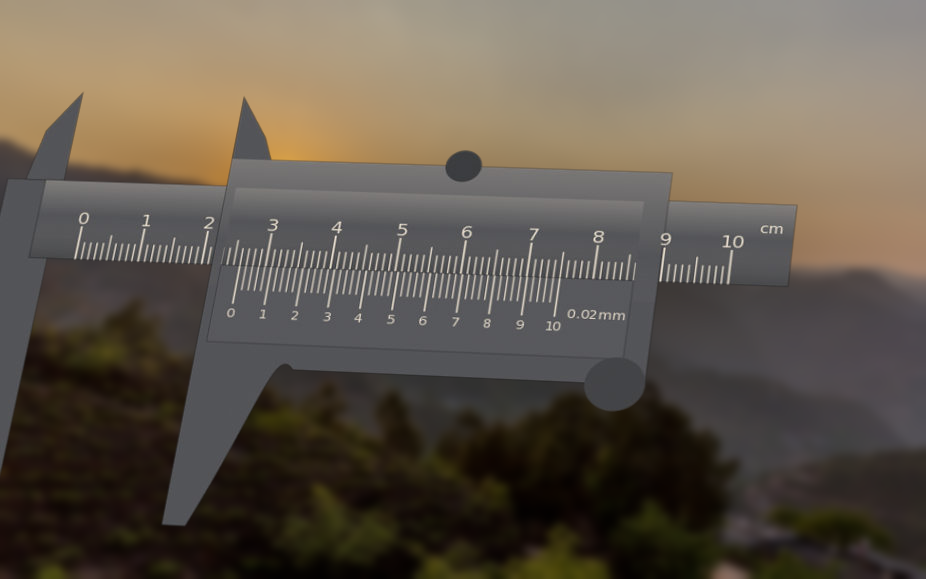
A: 26.0 (mm)
